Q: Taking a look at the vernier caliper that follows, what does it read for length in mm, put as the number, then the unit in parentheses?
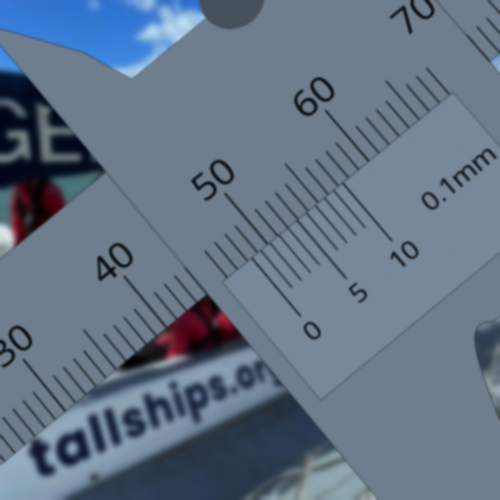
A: 48.4 (mm)
